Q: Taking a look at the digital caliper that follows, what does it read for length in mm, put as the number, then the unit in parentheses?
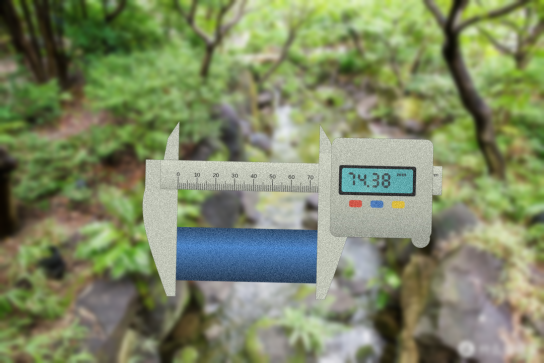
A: 74.38 (mm)
